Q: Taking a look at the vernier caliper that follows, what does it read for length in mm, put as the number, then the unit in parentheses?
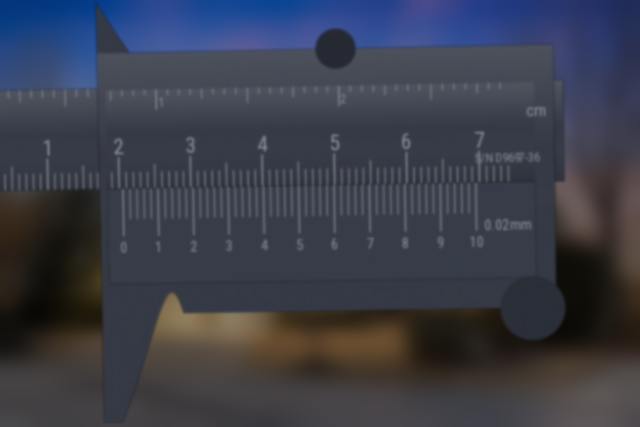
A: 20.5 (mm)
